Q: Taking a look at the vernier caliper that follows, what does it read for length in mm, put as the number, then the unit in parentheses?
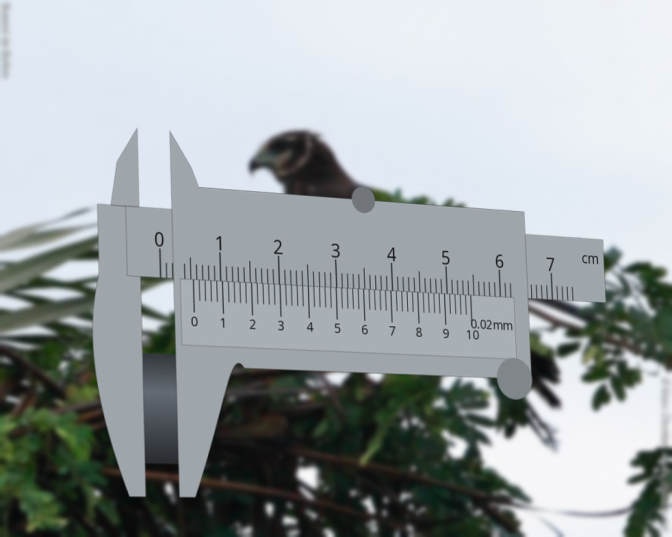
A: 5.4 (mm)
